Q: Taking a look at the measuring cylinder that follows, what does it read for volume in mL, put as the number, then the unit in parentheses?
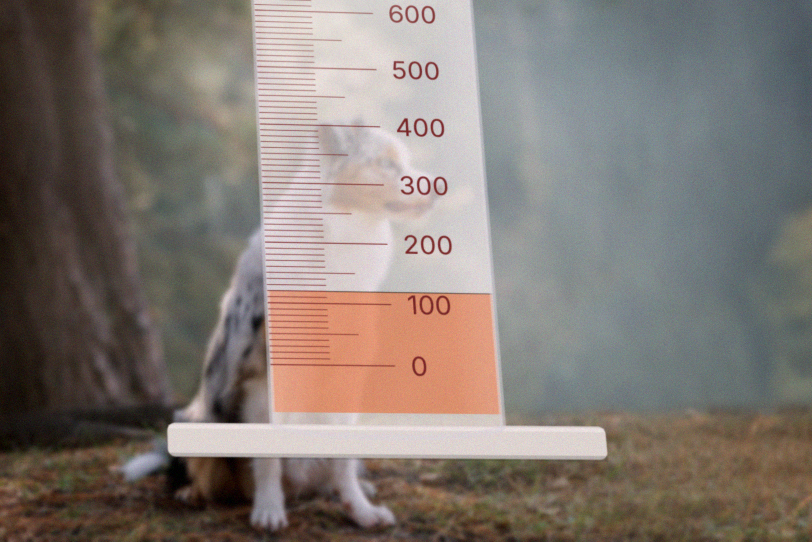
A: 120 (mL)
